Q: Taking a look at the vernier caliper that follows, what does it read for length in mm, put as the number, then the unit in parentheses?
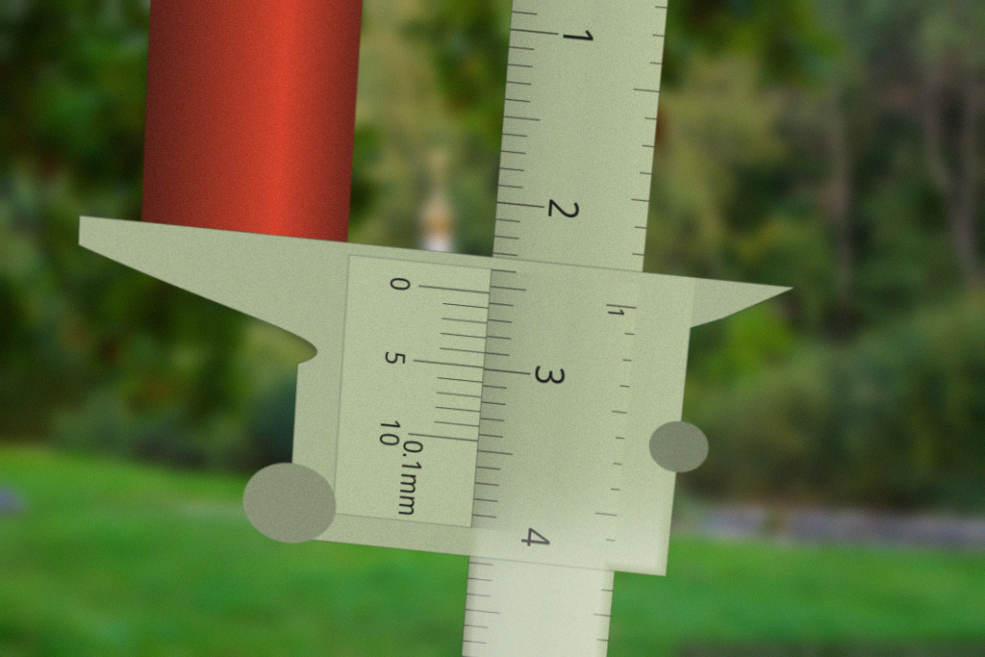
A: 25.4 (mm)
